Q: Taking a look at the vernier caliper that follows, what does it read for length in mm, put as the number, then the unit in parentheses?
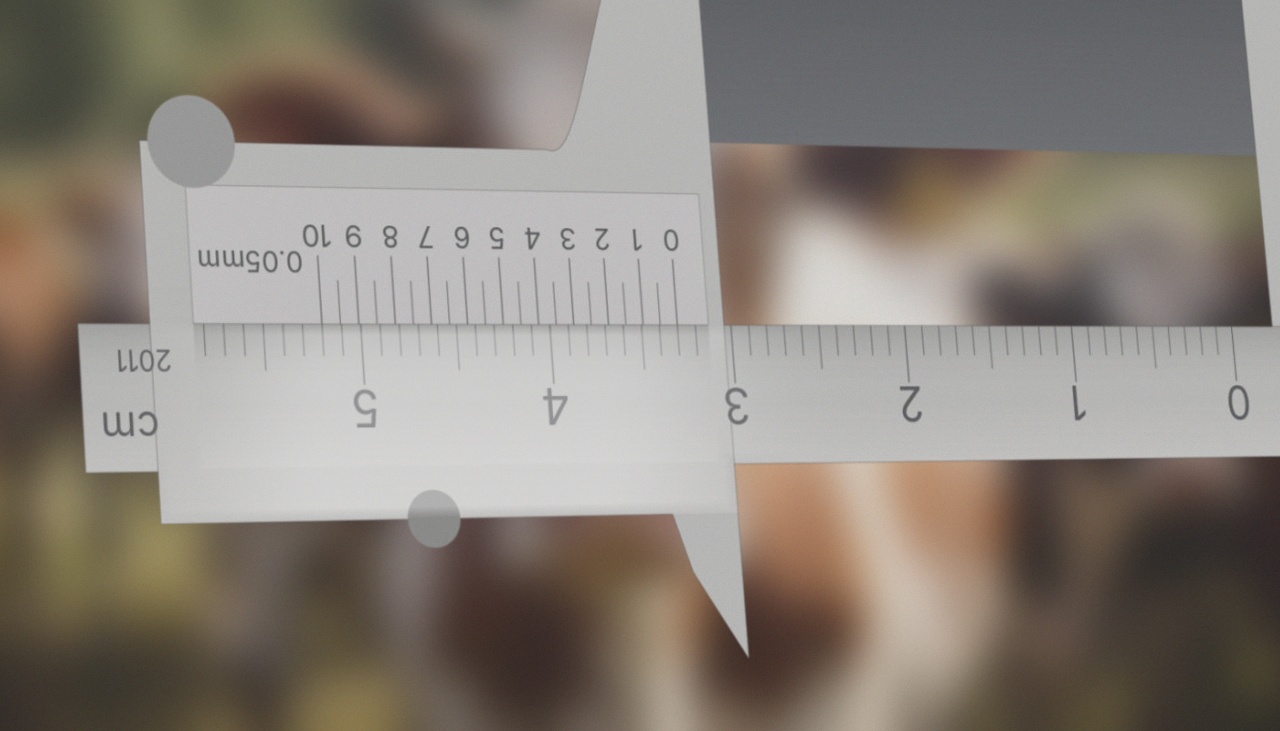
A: 33.0 (mm)
